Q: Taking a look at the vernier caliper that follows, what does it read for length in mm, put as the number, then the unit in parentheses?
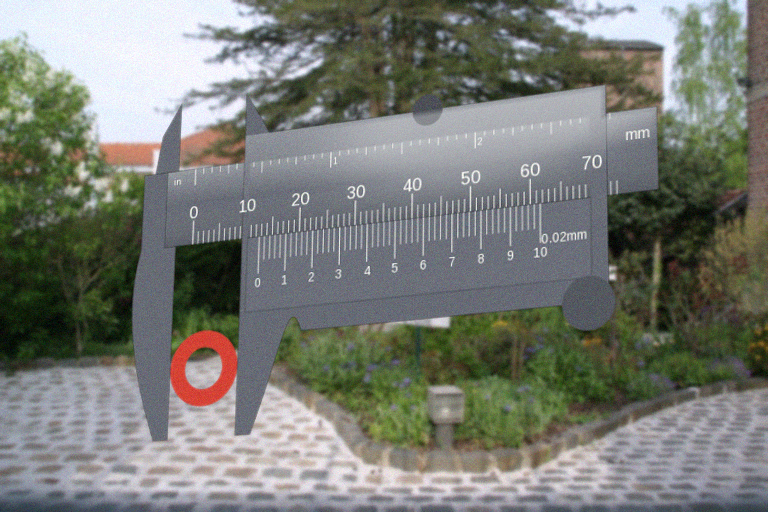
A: 12.6 (mm)
